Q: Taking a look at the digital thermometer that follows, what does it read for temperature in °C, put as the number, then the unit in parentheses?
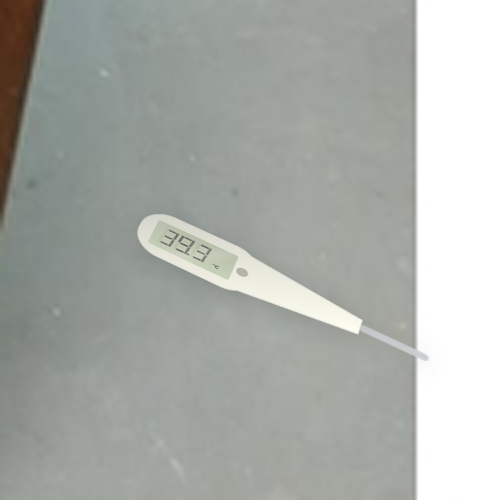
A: 39.3 (°C)
